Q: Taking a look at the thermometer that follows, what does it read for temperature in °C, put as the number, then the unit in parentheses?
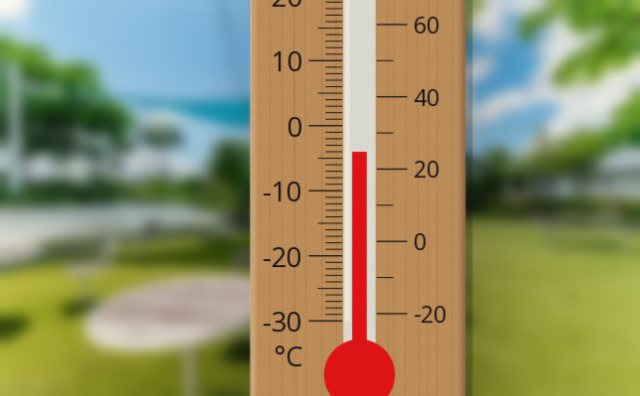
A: -4 (°C)
